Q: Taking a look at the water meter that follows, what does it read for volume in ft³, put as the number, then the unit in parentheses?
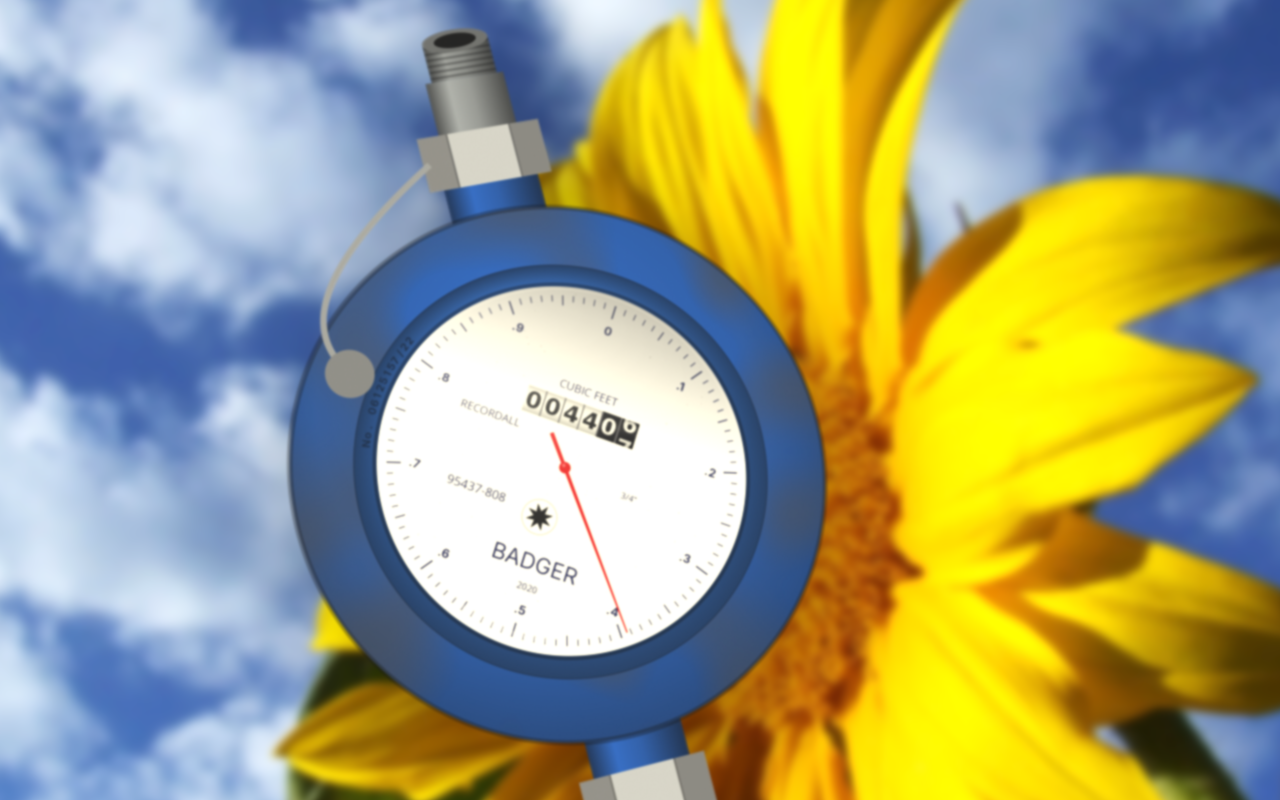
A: 4406.39 (ft³)
